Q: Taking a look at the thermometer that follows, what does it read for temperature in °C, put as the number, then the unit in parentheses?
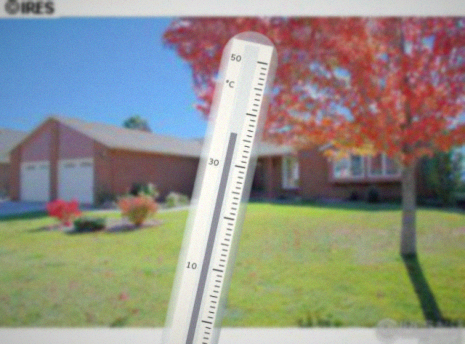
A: 36 (°C)
